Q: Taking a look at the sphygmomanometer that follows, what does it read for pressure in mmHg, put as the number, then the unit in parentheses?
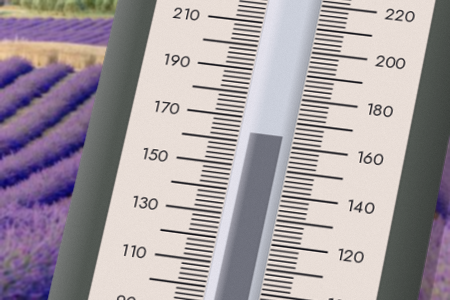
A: 164 (mmHg)
